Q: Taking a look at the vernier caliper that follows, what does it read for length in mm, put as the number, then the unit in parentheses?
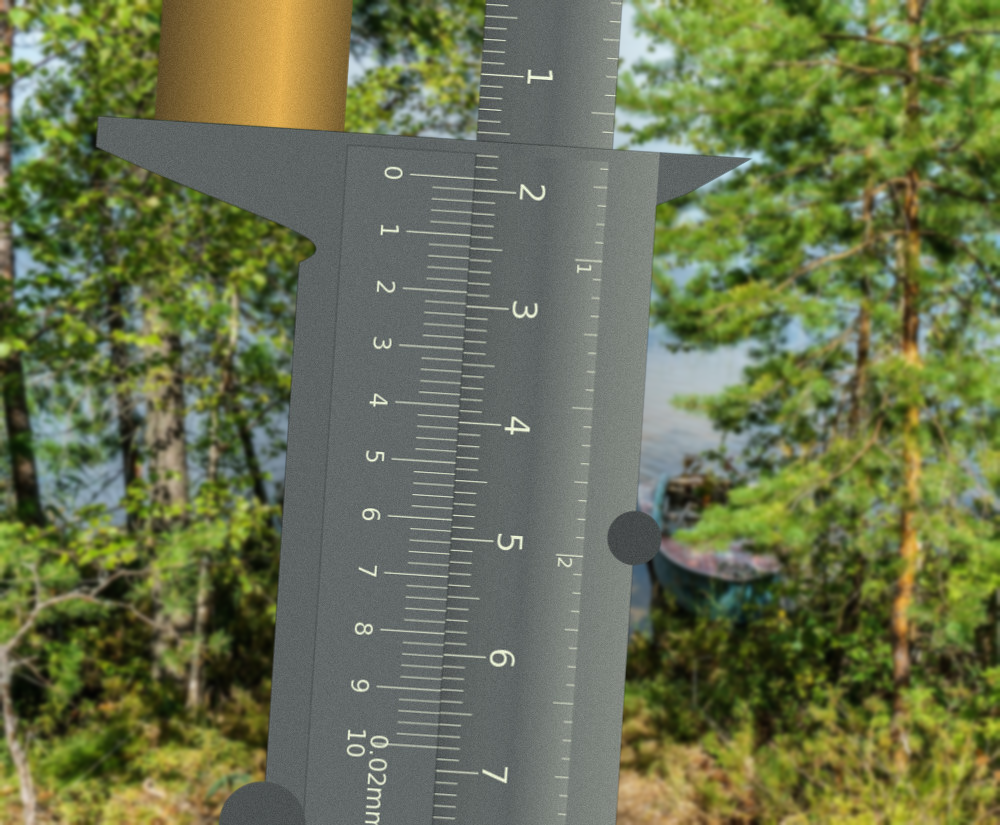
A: 19.0 (mm)
